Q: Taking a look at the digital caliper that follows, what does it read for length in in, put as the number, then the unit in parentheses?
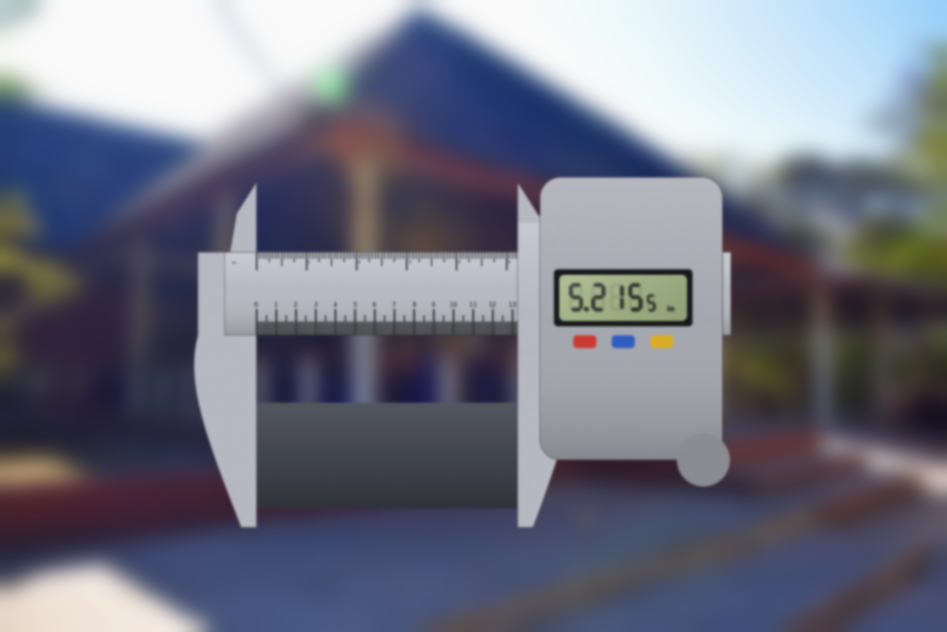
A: 5.2155 (in)
